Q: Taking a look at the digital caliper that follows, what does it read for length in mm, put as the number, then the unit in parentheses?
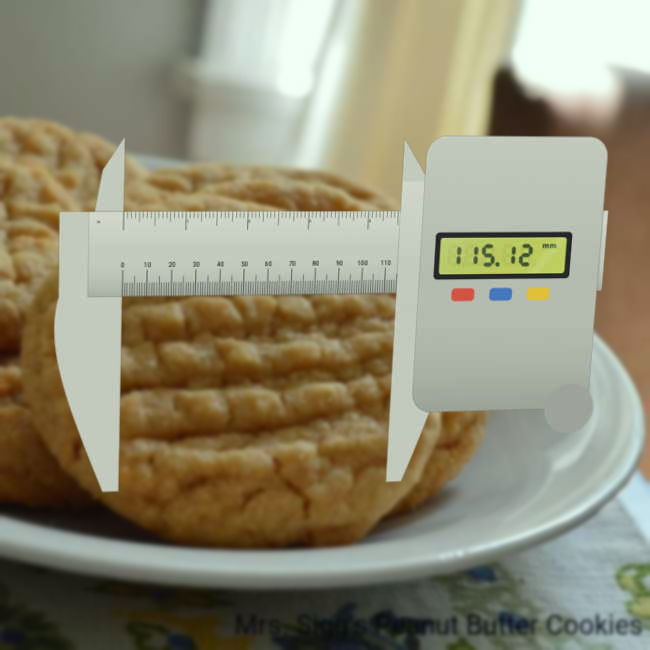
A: 115.12 (mm)
